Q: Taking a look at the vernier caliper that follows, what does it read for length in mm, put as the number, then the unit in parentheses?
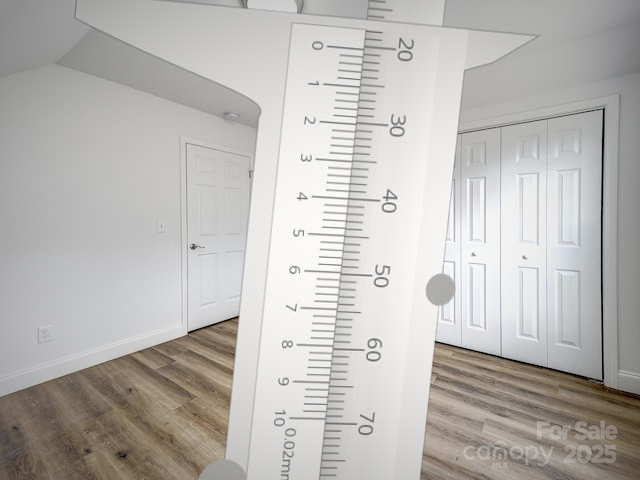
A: 20.4 (mm)
